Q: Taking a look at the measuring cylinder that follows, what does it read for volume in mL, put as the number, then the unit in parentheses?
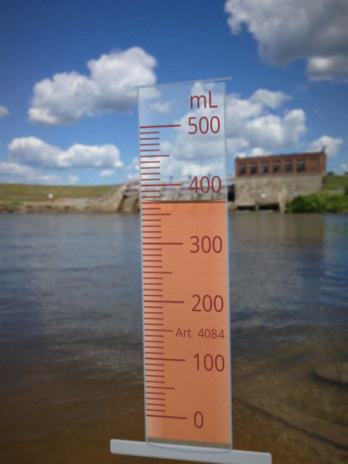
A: 370 (mL)
